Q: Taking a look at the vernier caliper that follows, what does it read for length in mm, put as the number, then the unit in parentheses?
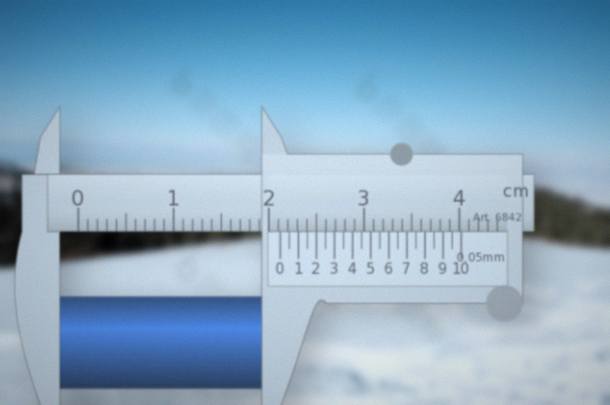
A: 21.2 (mm)
